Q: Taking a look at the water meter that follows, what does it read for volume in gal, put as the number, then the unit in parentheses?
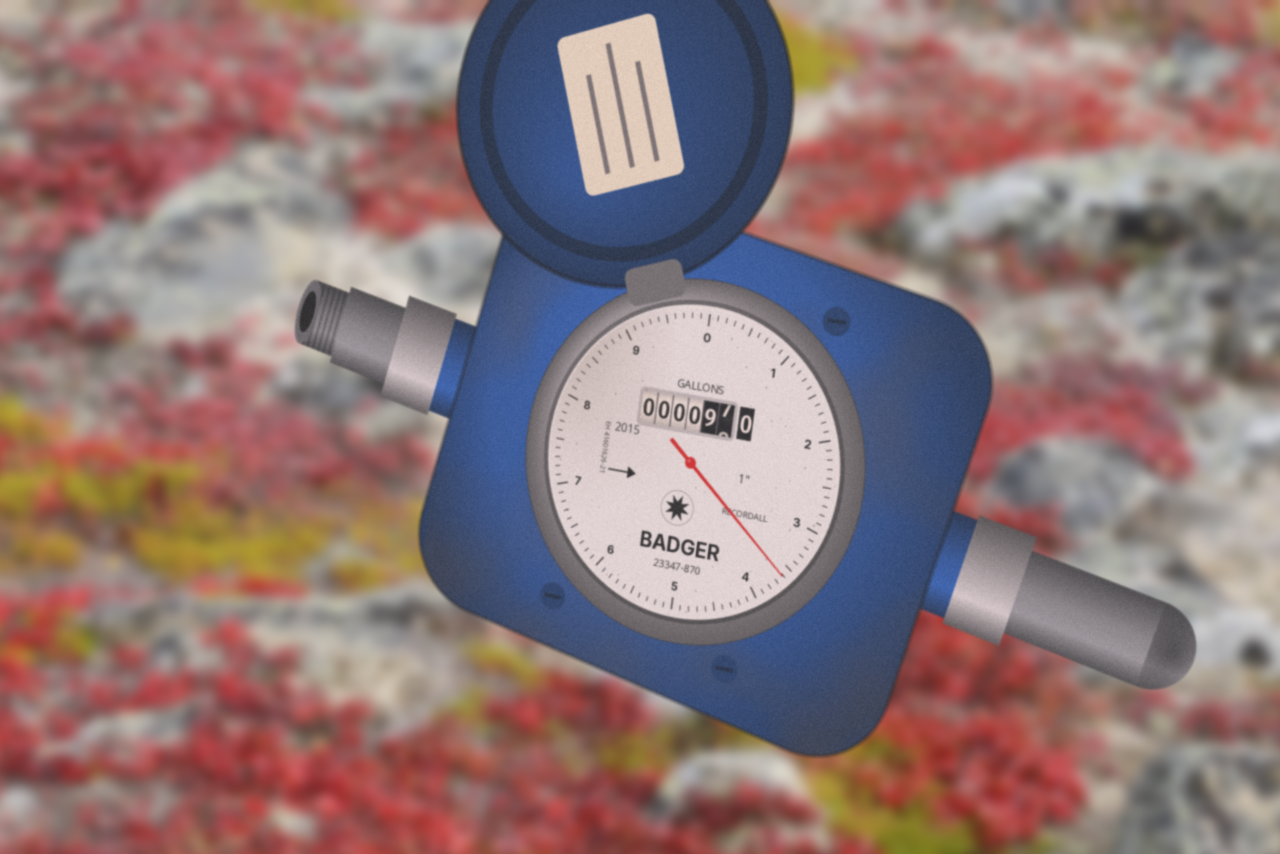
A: 973.6 (gal)
